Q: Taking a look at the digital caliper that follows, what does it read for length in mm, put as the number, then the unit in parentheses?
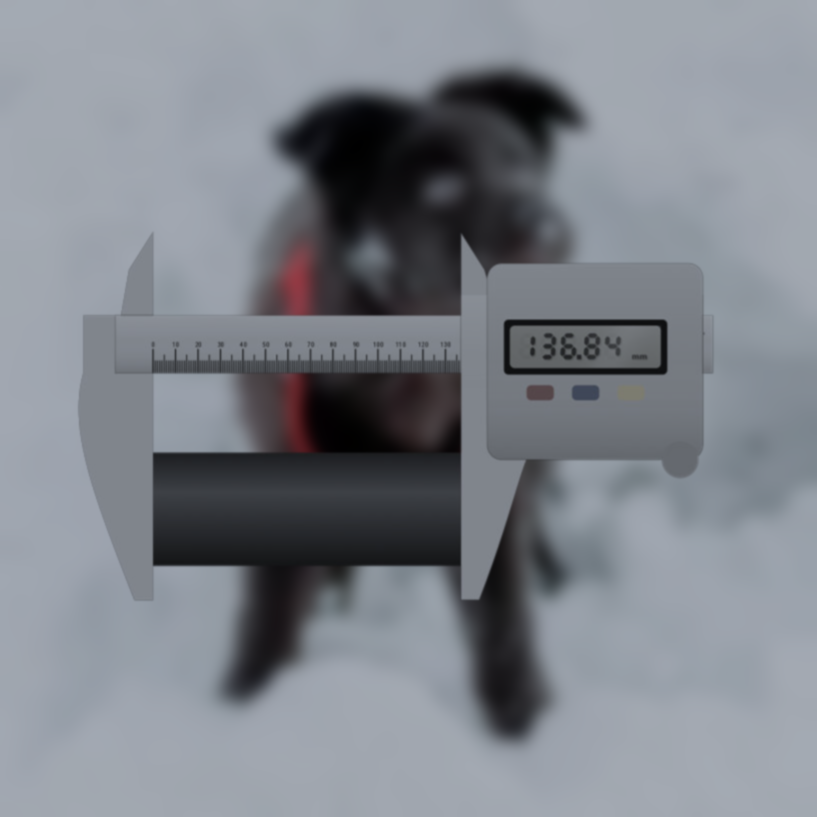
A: 136.84 (mm)
